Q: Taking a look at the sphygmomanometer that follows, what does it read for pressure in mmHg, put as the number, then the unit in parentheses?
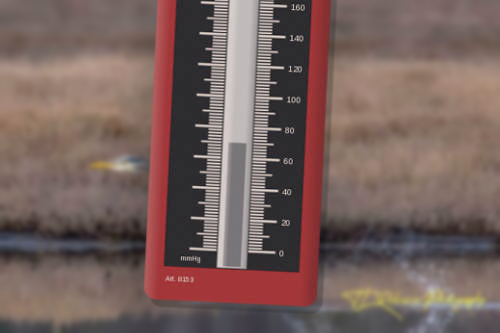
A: 70 (mmHg)
